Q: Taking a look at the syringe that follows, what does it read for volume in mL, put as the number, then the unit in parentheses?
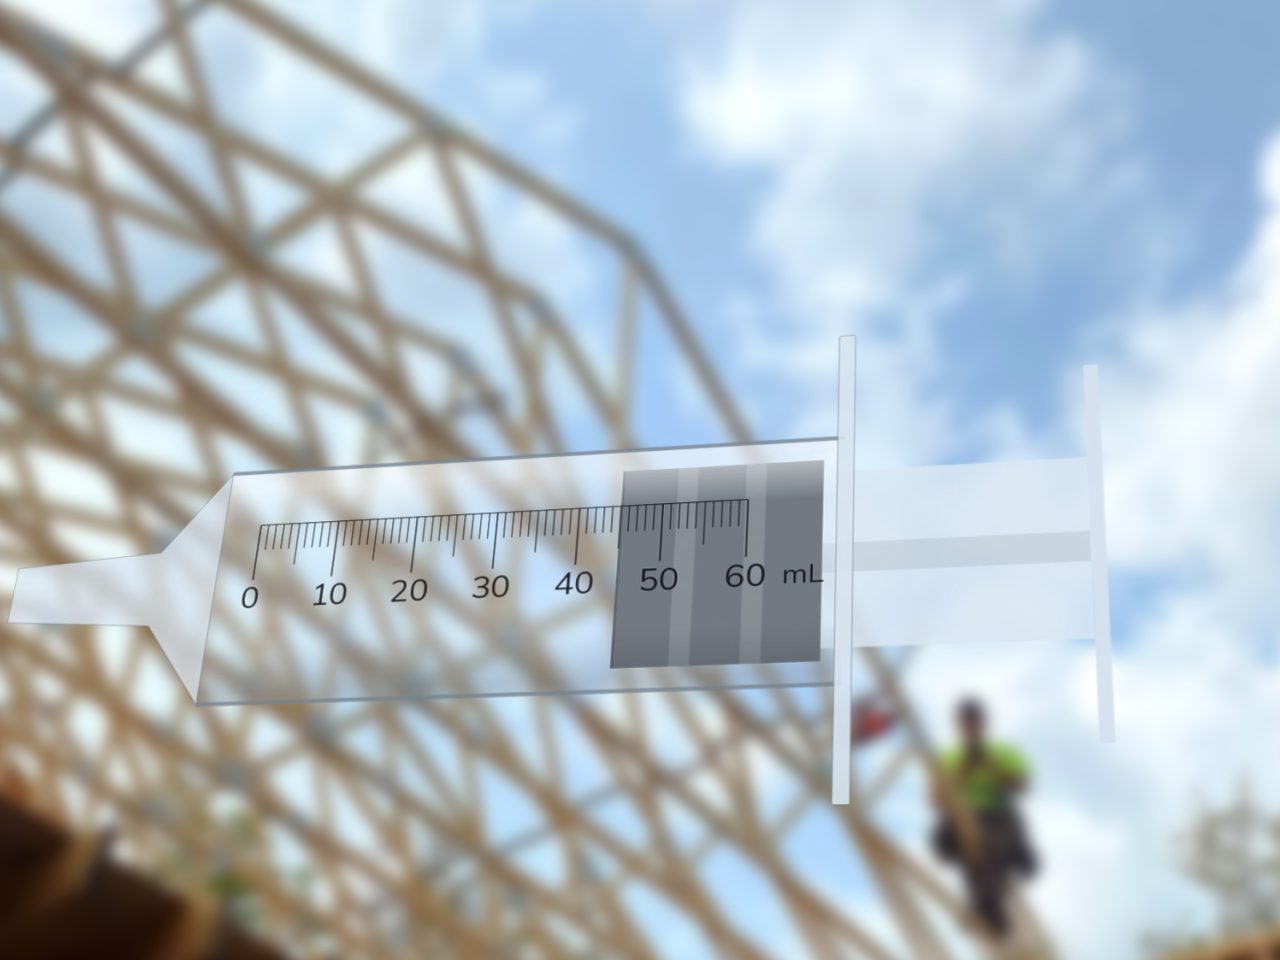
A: 45 (mL)
